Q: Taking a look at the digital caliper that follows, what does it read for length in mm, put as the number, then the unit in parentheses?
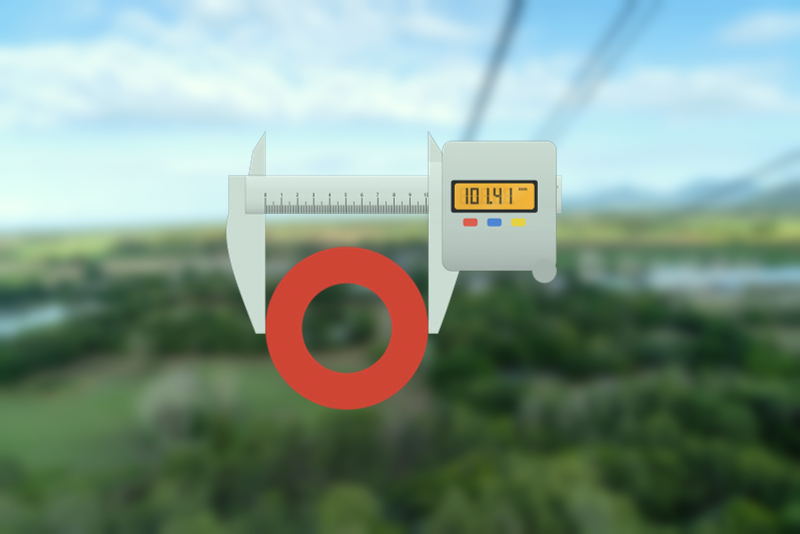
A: 101.41 (mm)
